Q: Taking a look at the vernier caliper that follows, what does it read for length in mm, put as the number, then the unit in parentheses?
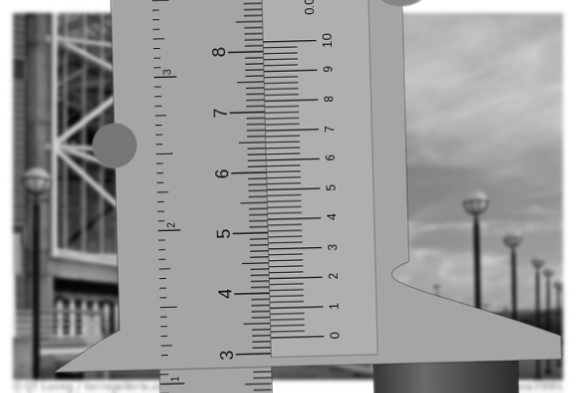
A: 32.6 (mm)
